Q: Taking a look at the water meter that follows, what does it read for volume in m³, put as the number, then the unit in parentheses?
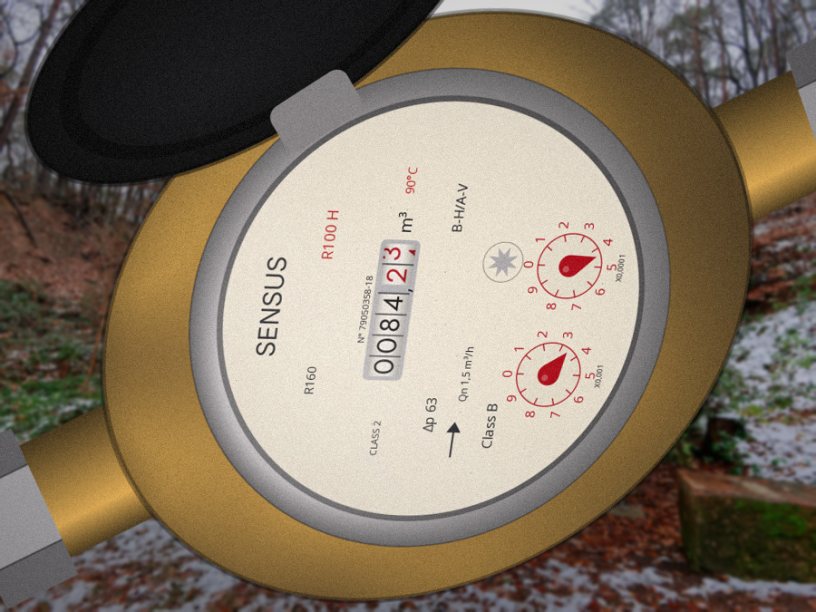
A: 84.2334 (m³)
